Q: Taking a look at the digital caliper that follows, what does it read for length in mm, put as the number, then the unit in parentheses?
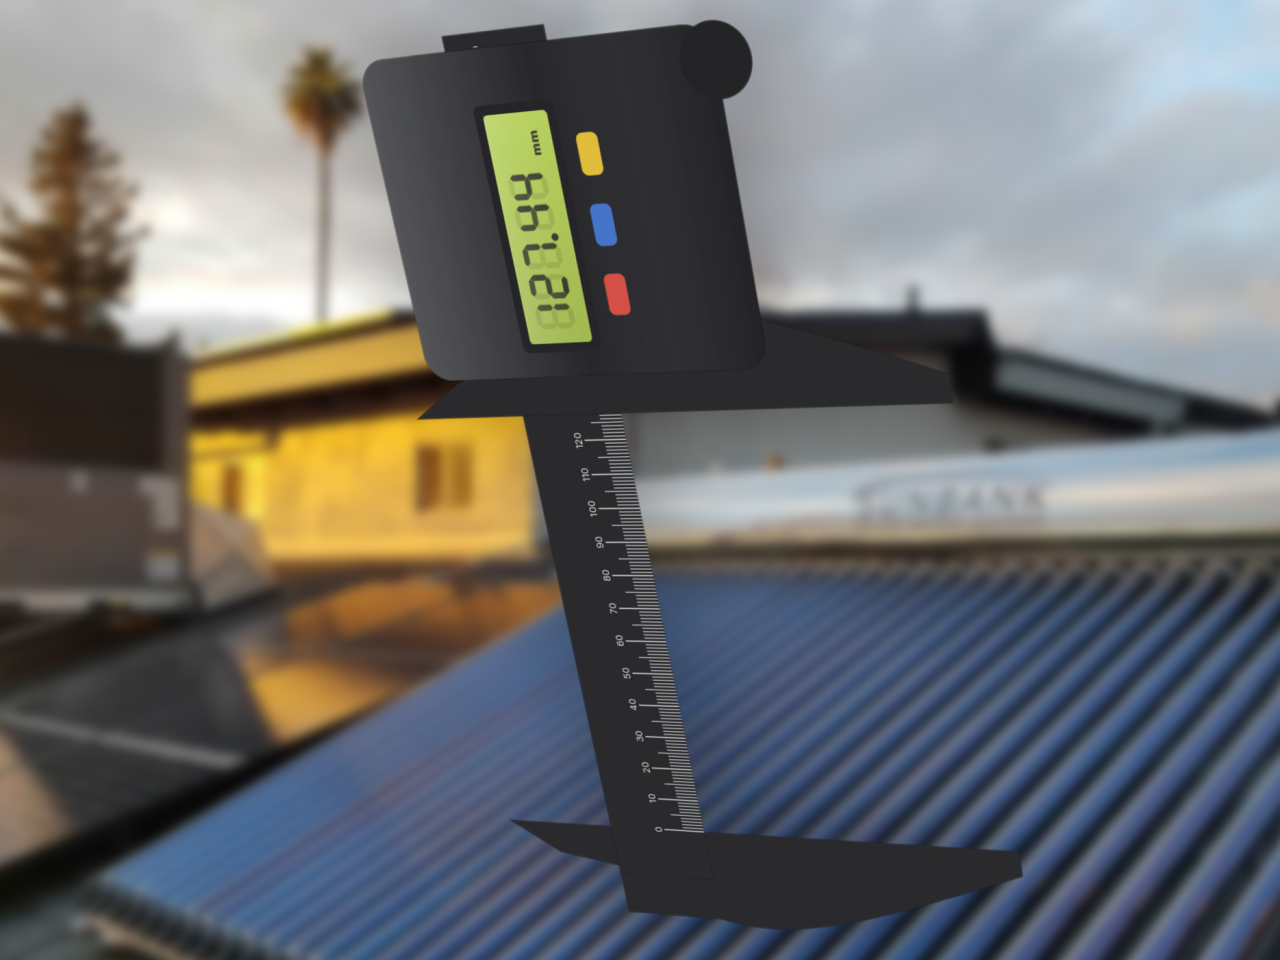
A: 127.44 (mm)
